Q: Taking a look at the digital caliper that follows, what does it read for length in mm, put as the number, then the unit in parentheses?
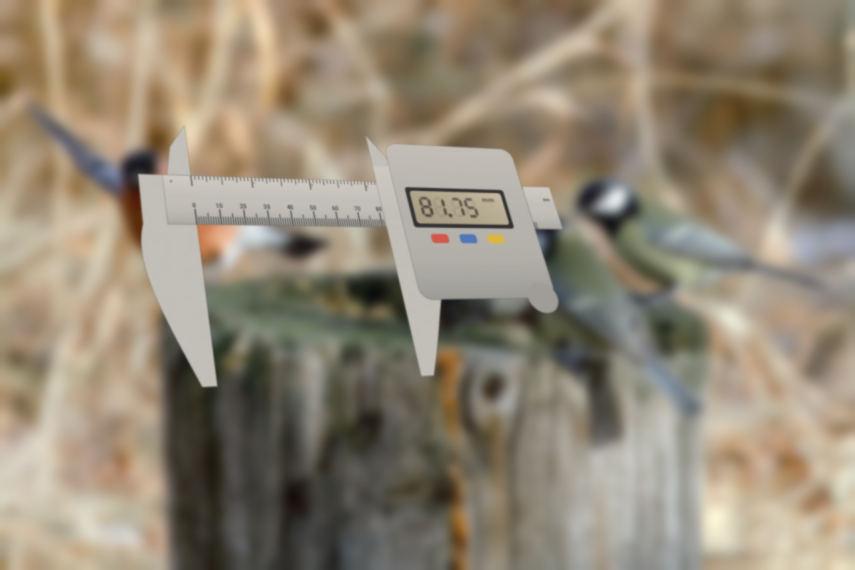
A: 81.75 (mm)
